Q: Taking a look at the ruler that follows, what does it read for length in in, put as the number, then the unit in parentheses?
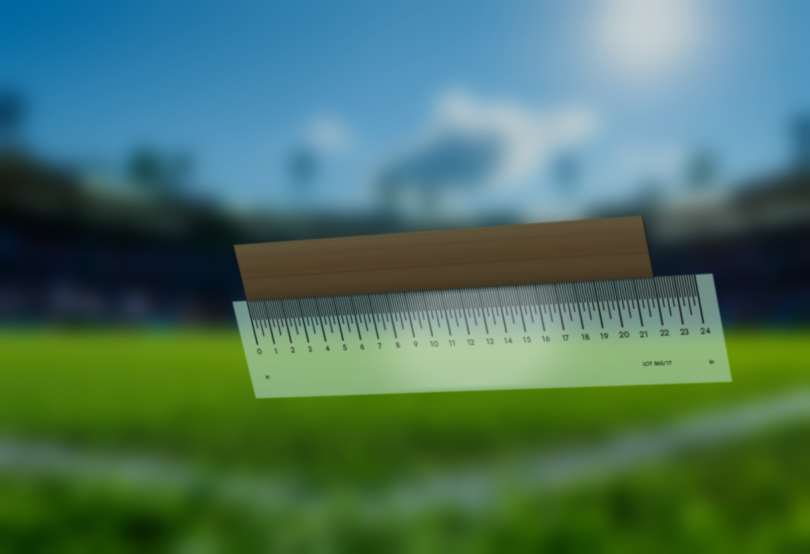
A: 22 (in)
